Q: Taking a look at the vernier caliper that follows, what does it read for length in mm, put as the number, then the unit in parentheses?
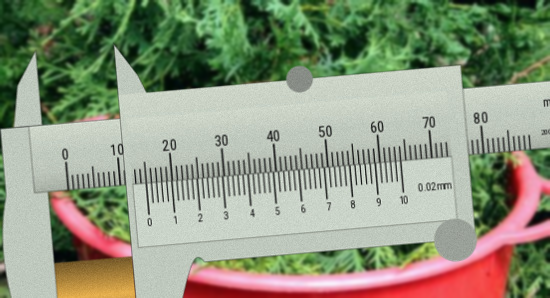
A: 15.0 (mm)
